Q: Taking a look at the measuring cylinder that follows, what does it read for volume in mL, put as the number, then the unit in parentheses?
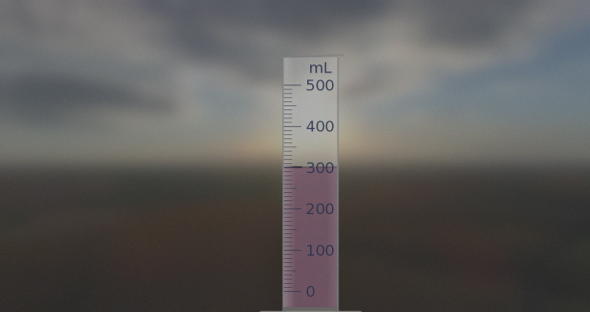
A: 300 (mL)
